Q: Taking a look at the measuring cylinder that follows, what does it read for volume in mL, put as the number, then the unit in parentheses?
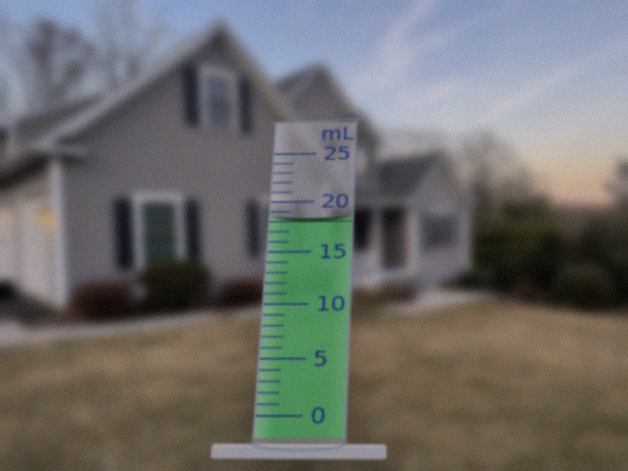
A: 18 (mL)
